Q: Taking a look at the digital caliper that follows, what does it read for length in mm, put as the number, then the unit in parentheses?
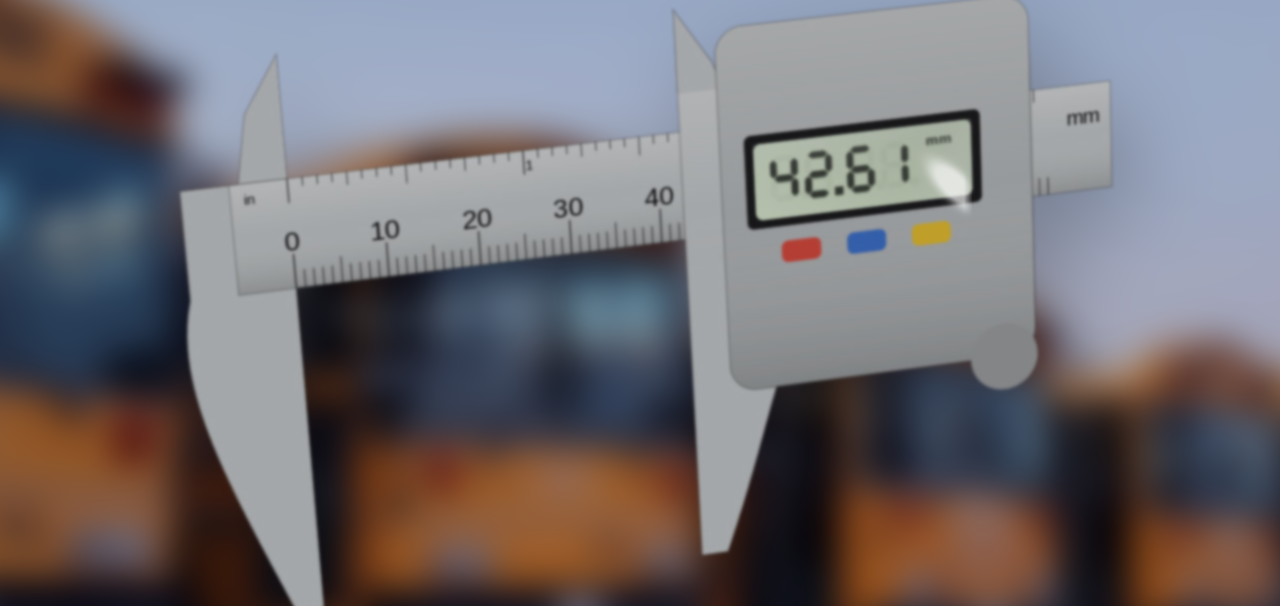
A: 42.61 (mm)
